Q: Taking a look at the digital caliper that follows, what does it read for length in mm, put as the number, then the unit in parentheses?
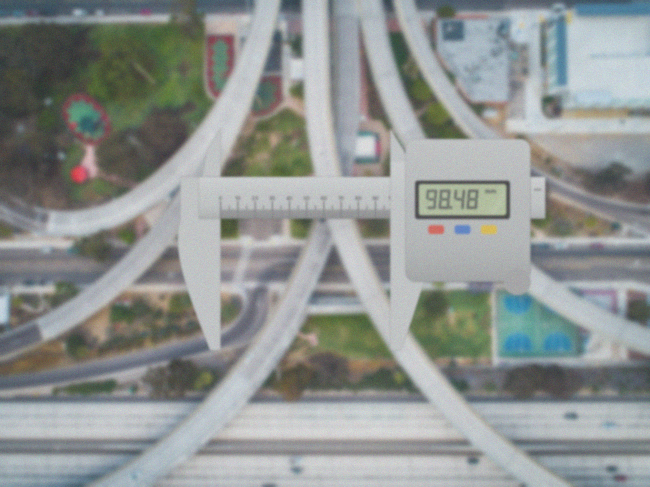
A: 98.48 (mm)
